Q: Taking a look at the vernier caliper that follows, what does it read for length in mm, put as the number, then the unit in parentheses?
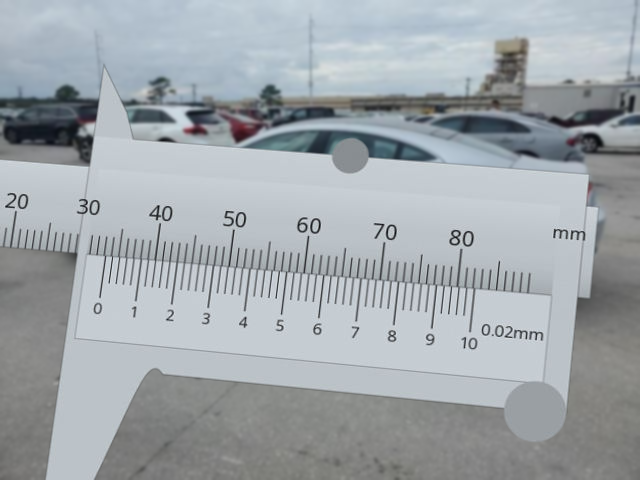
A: 33.2 (mm)
